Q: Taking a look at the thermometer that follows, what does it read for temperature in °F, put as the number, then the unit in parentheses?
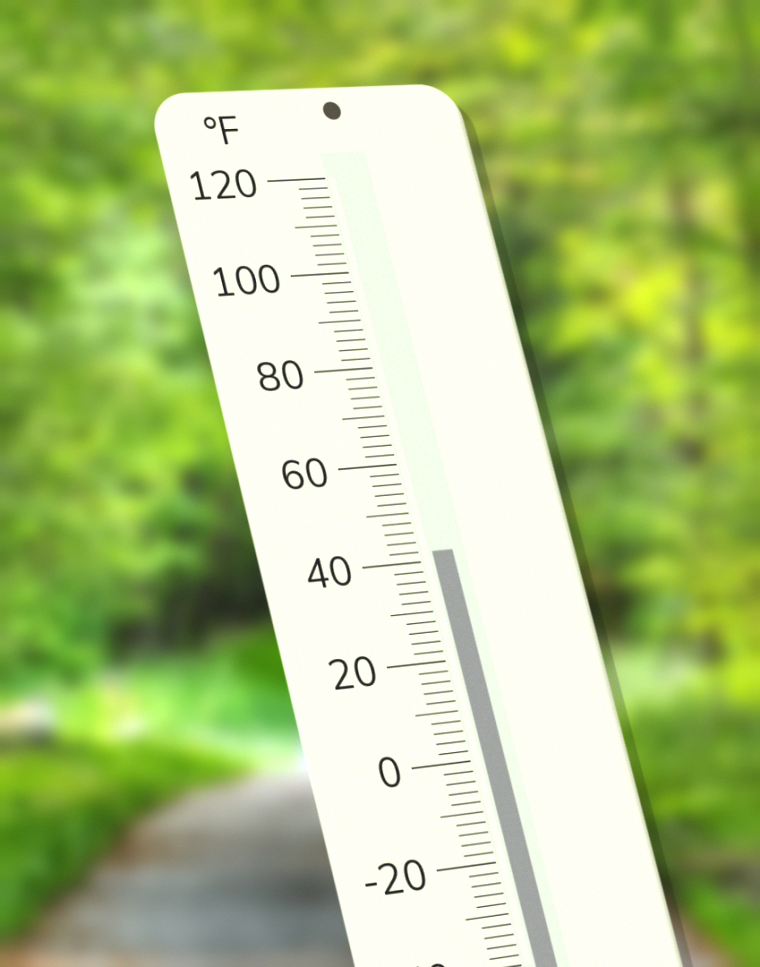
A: 42 (°F)
